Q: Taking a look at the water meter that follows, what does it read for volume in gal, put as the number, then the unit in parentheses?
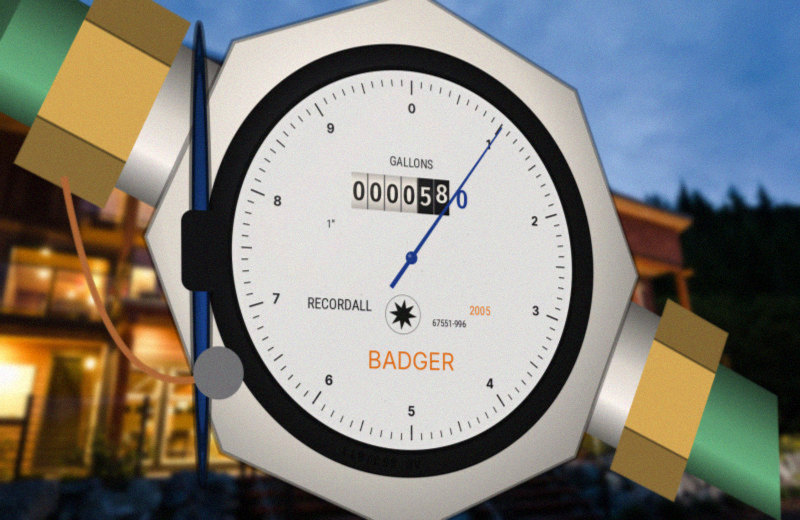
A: 581.0 (gal)
